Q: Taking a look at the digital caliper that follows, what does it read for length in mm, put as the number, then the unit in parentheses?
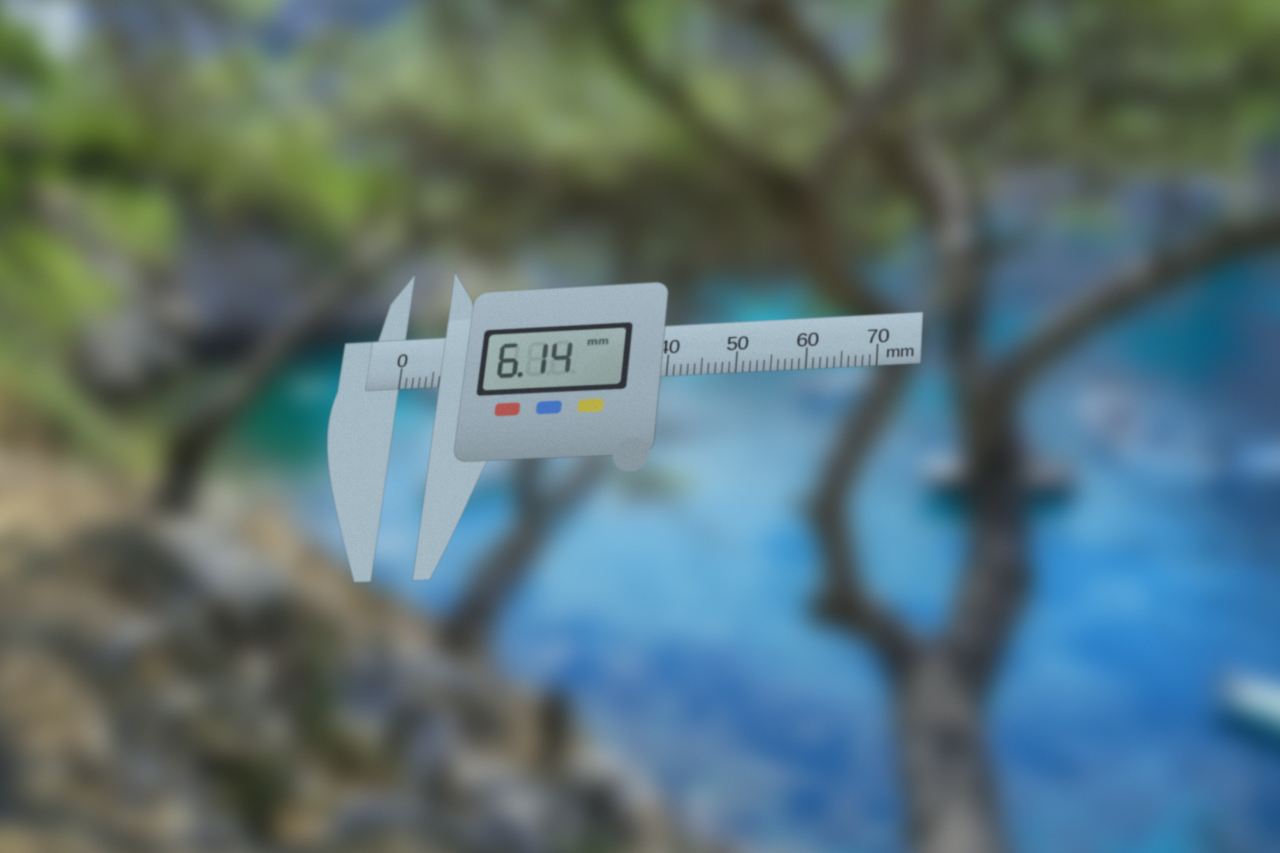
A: 6.14 (mm)
